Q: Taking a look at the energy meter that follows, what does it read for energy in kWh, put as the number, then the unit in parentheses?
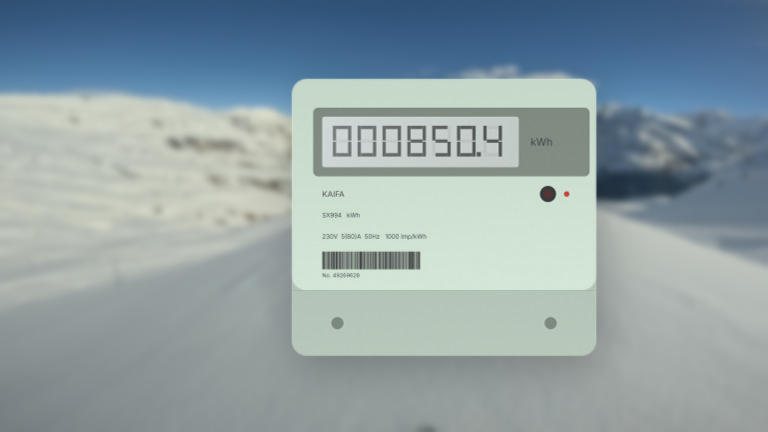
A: 850.4 (kWh)
